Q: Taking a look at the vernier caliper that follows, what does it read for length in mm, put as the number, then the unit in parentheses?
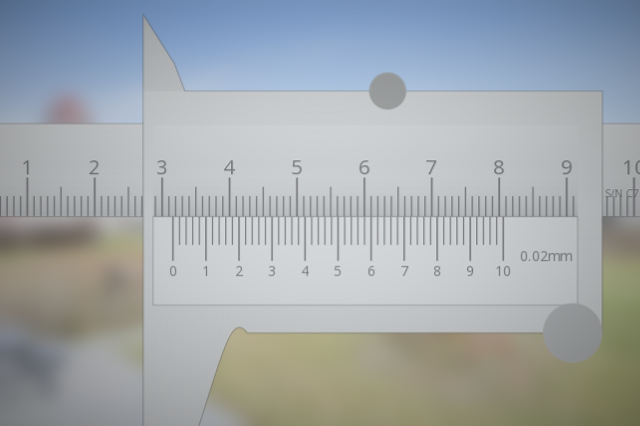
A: 31.6 (mm)
